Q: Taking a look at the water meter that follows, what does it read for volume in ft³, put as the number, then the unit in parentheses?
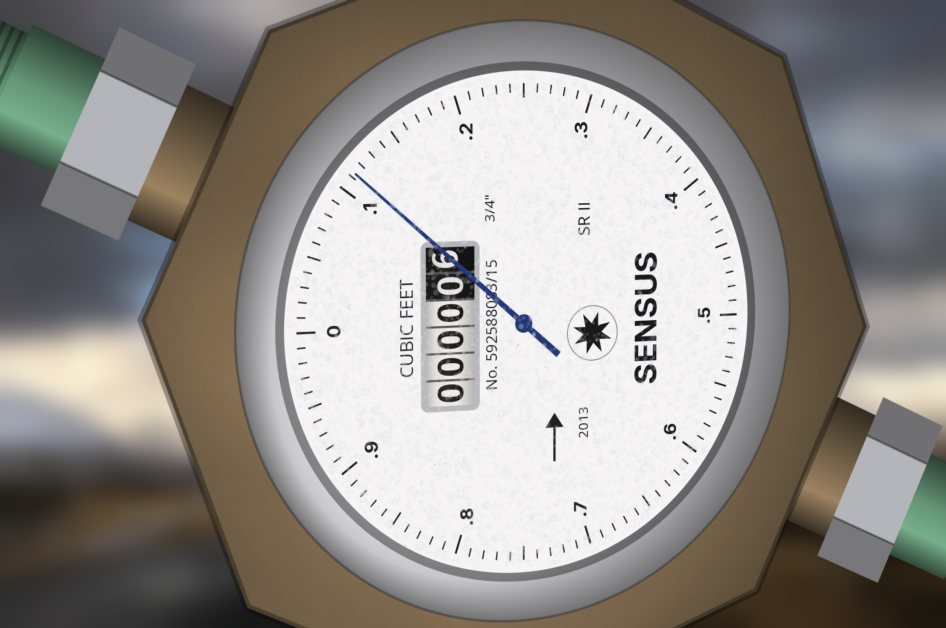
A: 6.11 (ft³)
